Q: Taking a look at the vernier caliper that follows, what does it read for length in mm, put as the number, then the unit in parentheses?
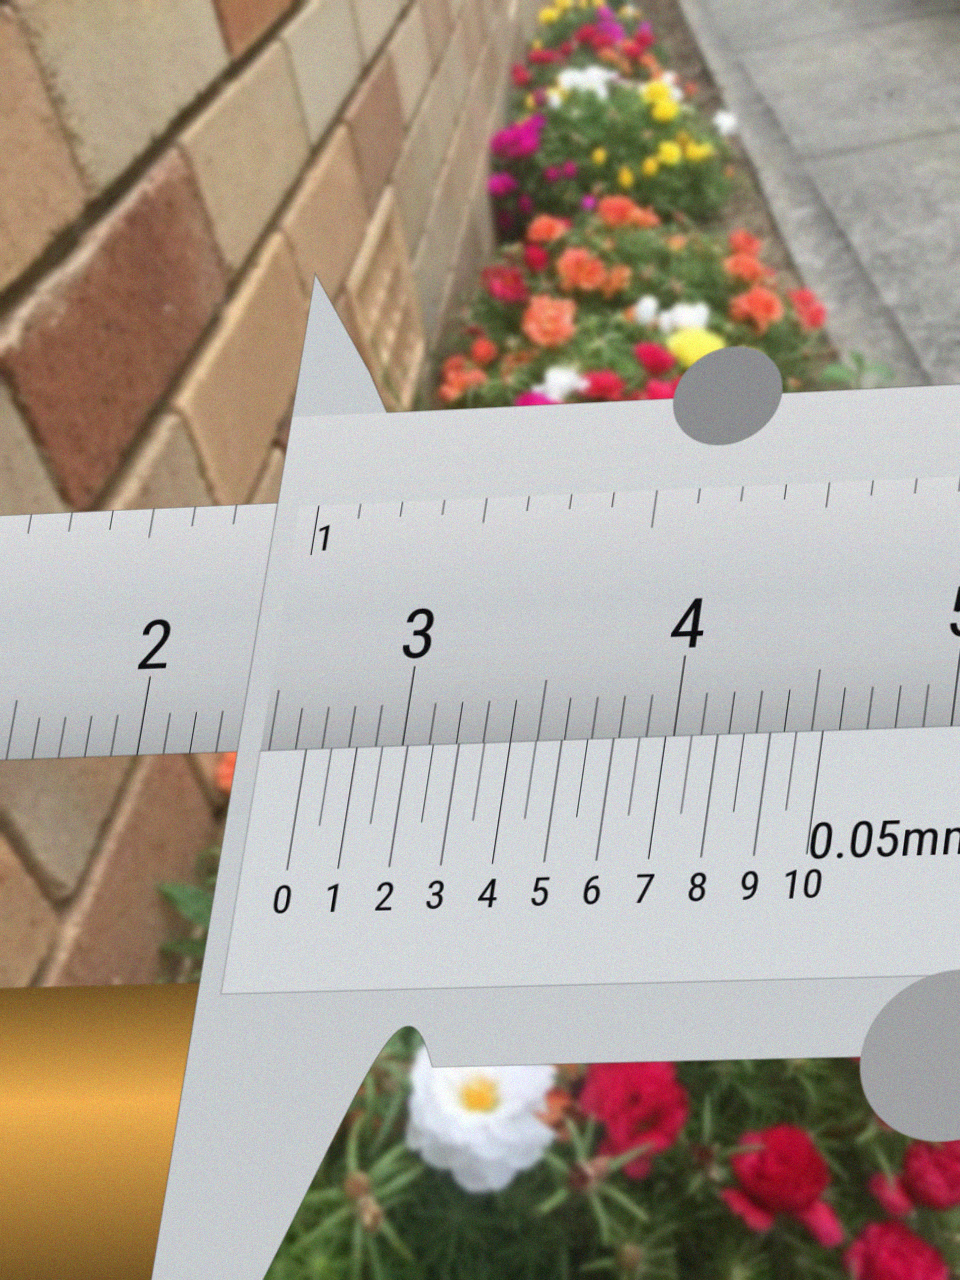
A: 26.40 (mm)
